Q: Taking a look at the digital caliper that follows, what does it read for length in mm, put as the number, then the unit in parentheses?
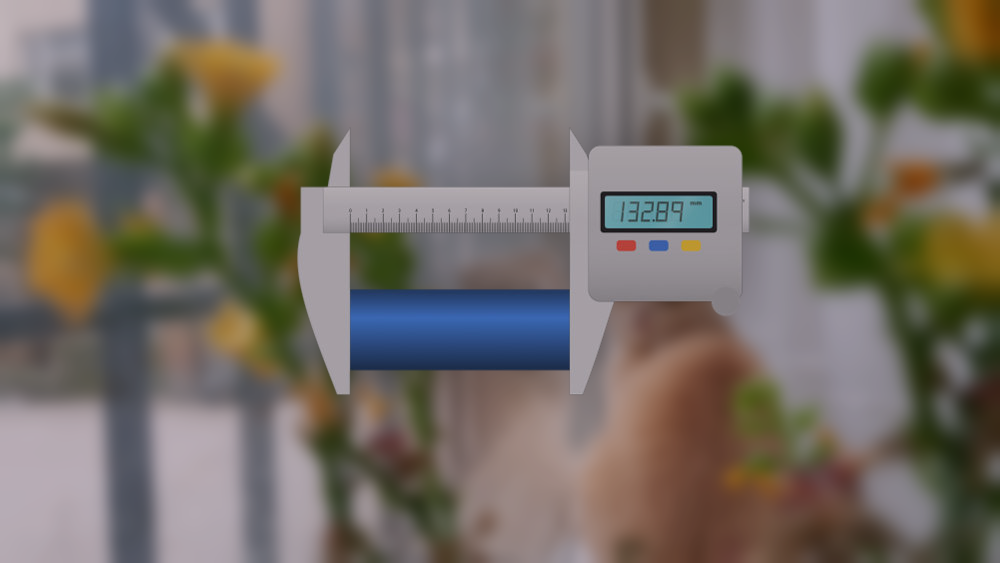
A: 132.89 (mm)
